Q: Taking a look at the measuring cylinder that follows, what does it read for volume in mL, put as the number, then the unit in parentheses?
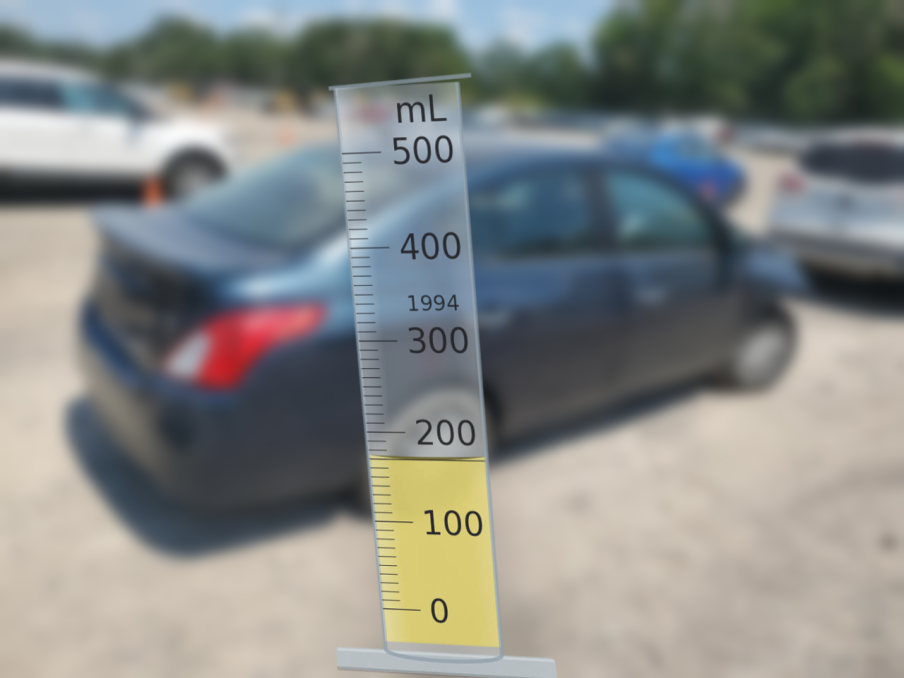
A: 170 (mL)
